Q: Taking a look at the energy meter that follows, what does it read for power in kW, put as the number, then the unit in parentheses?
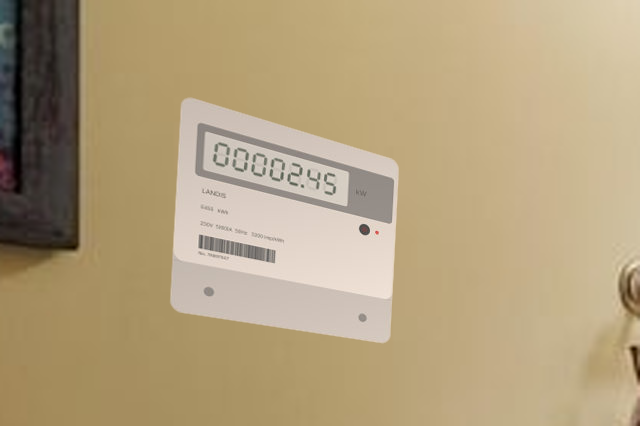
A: 2.45 (kW)
